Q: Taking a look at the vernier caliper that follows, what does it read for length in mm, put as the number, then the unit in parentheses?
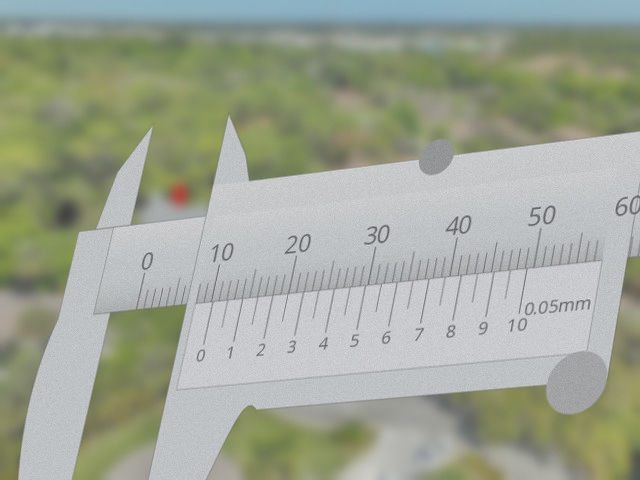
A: 10.2 (mm)
